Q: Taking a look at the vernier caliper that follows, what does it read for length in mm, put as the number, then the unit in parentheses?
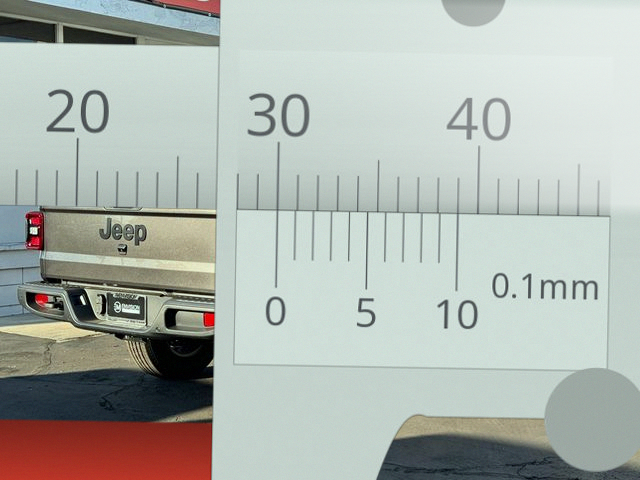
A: 30.0 (mm)
